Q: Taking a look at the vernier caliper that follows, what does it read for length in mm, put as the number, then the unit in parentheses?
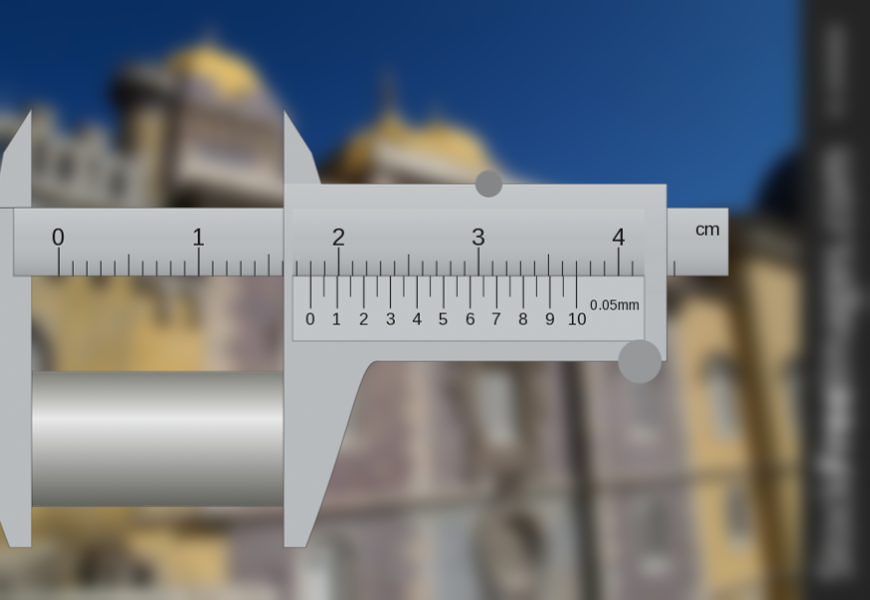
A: 18.0 (mm)
